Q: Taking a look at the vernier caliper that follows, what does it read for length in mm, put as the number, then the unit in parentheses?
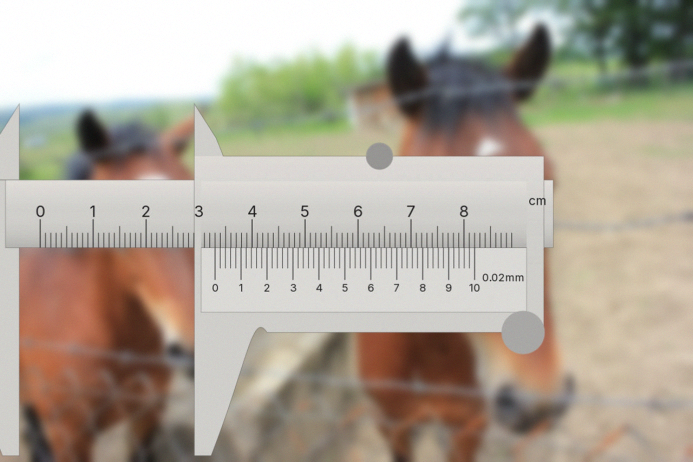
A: 33.0 (mm)
